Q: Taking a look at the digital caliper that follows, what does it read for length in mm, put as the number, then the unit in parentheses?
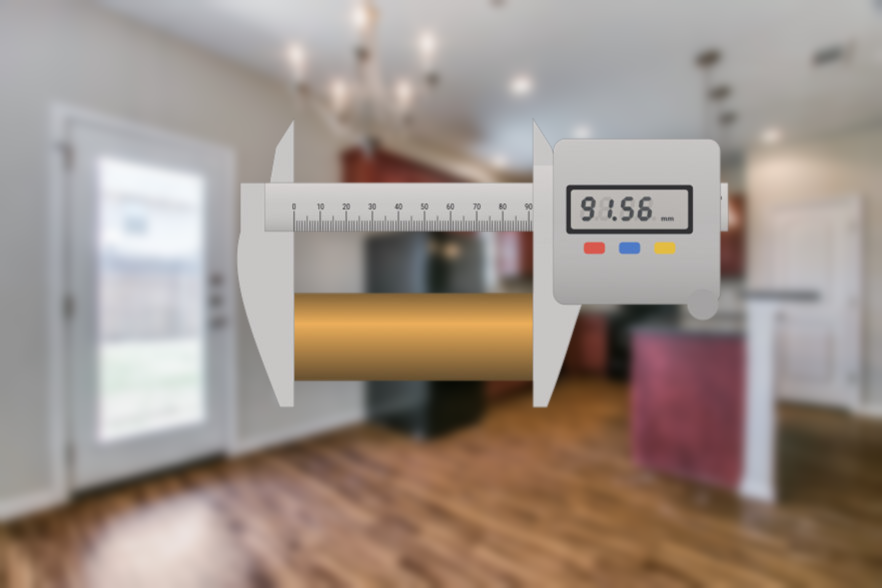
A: 91.56 (mm)
